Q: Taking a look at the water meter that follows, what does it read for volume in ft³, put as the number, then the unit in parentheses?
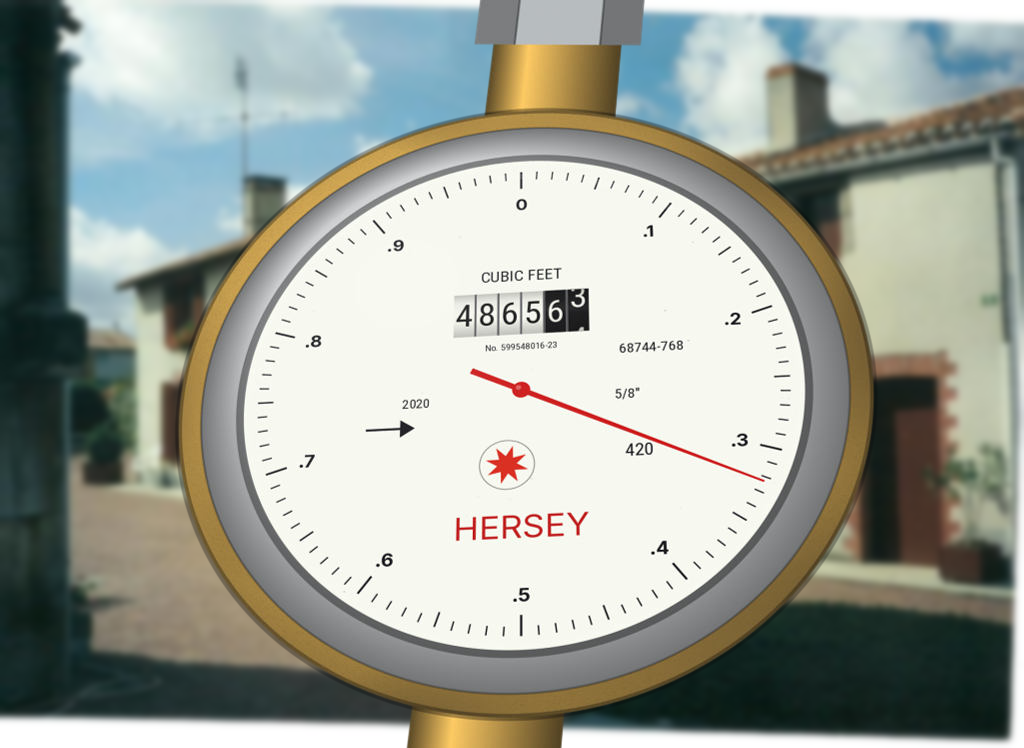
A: 486563.32 (ft³)
